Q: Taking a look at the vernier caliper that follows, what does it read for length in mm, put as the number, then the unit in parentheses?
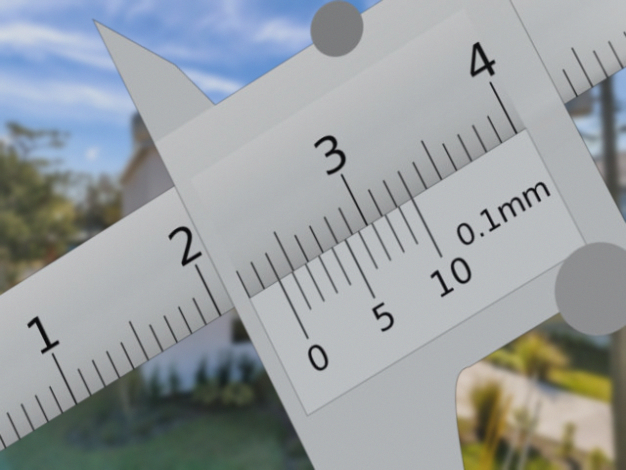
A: 24.0 (mm)
